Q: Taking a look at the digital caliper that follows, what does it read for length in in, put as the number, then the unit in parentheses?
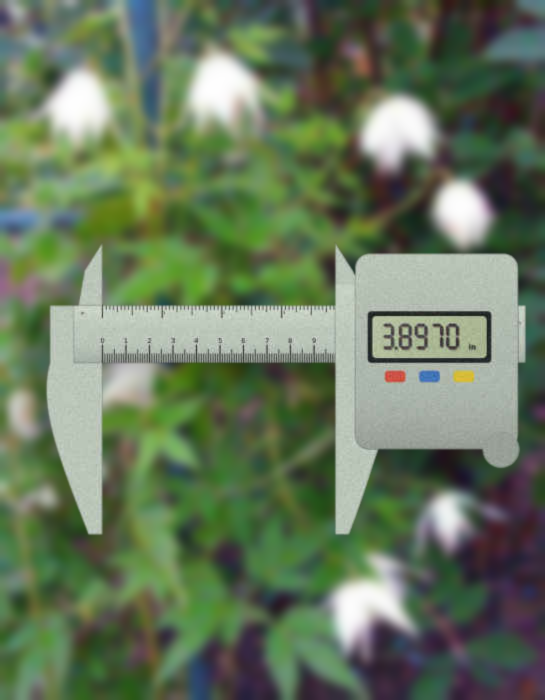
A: 3.8970 (in)
